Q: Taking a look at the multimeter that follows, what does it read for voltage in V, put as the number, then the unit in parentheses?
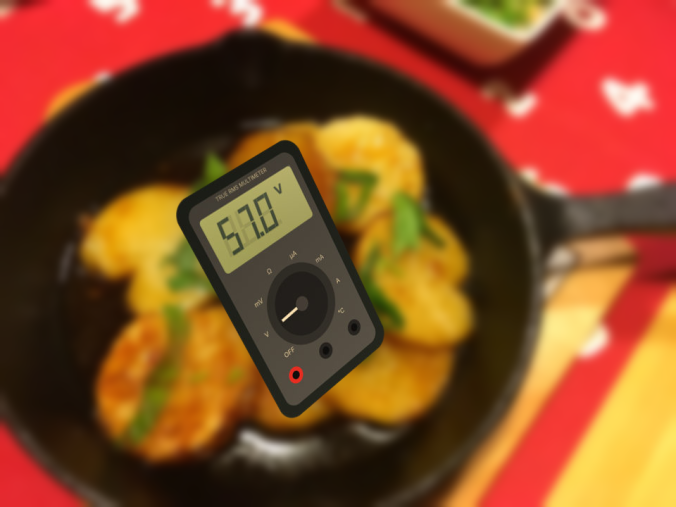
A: 57.0 (V)
